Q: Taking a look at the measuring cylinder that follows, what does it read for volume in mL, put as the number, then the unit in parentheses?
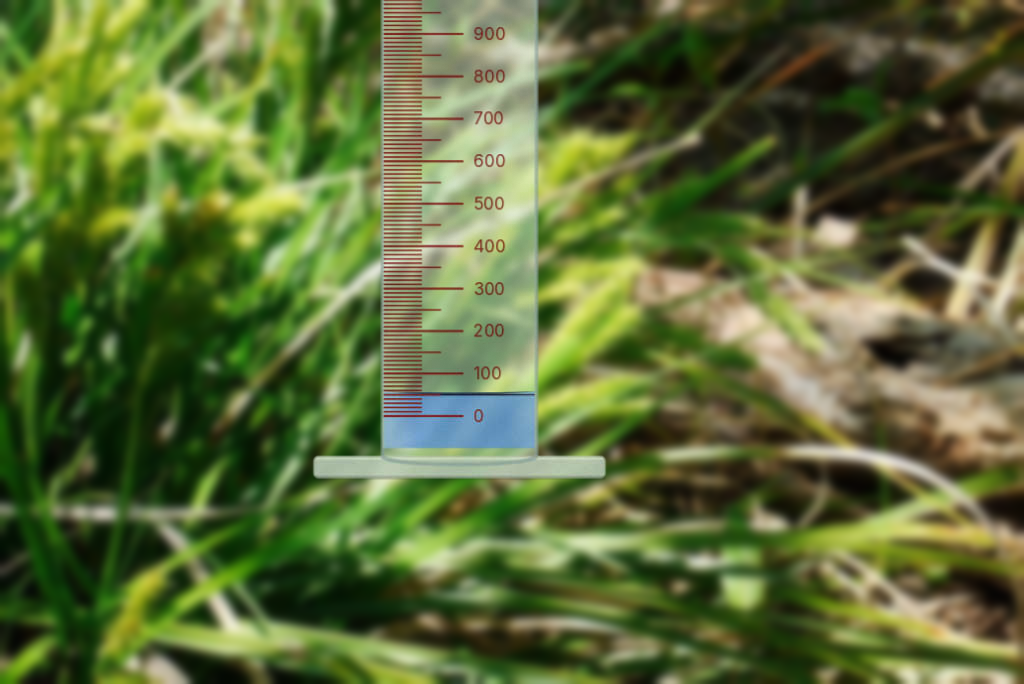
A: 50 (mL)
